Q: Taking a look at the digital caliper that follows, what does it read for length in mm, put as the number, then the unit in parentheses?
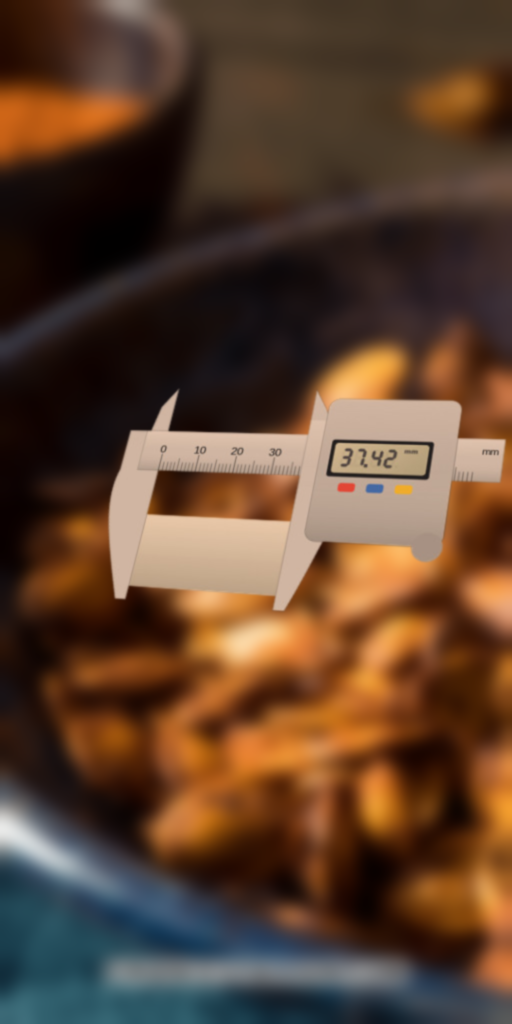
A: 37.42 (mm)
